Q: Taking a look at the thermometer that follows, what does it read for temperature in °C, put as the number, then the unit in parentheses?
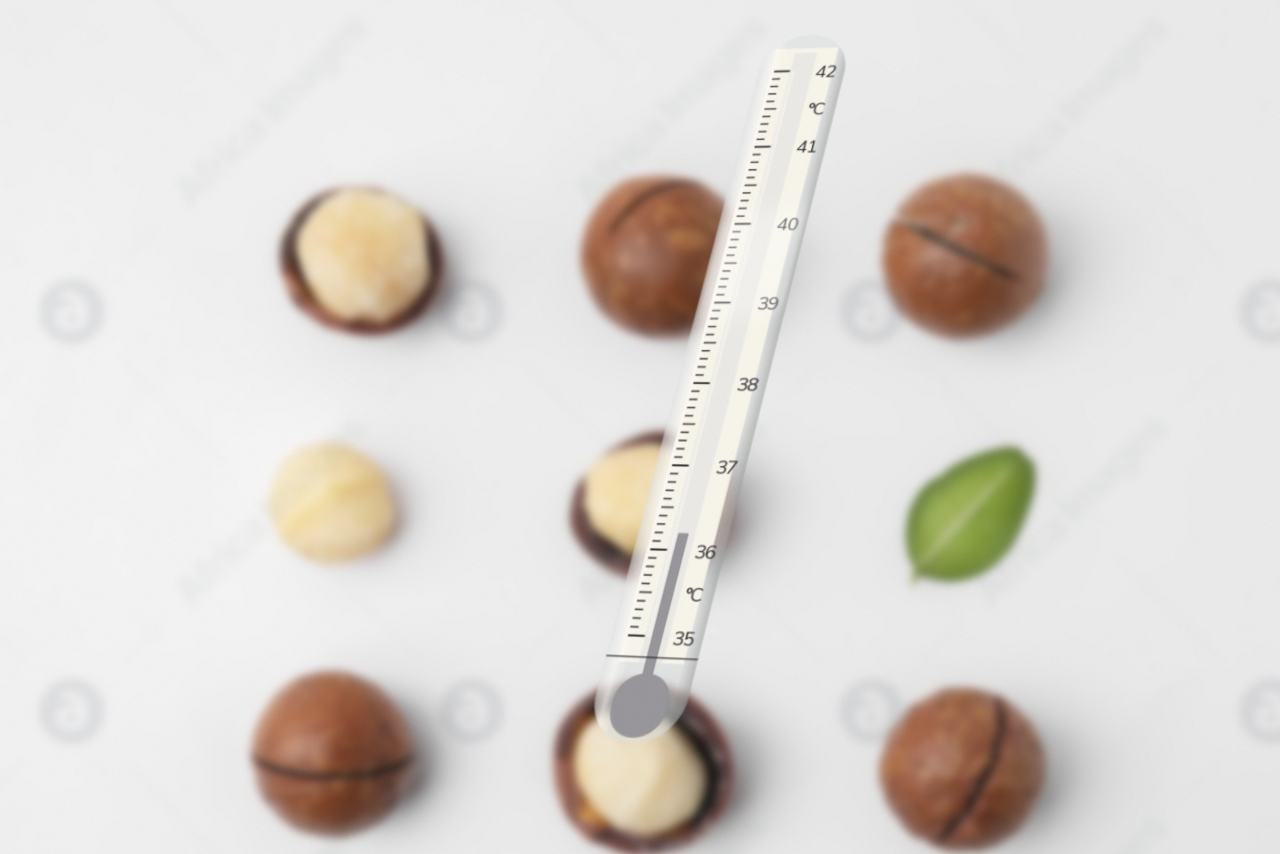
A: 36.2 (°C)
